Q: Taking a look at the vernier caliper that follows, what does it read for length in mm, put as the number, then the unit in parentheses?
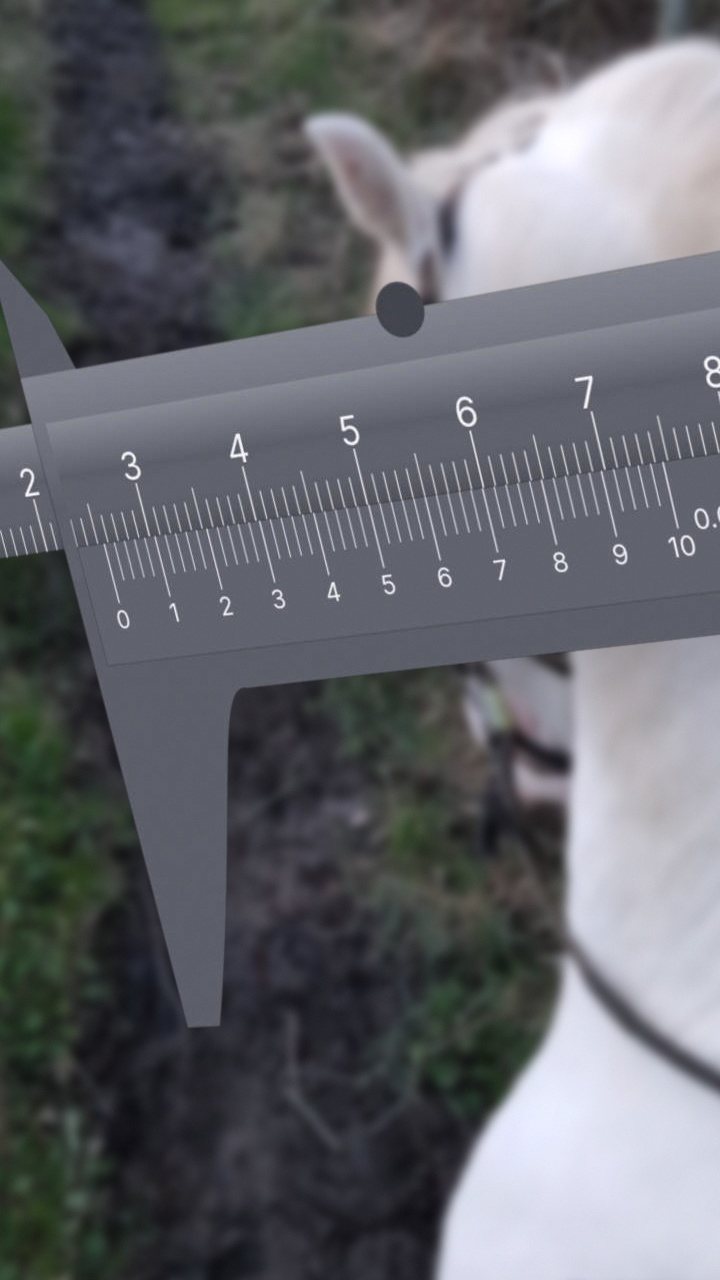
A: 25.6 (mm)
